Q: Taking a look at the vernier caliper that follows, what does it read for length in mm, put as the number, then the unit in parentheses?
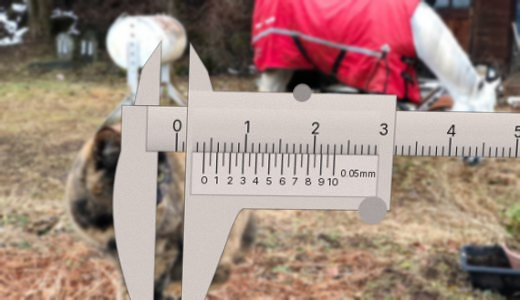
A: 4.0 (mm)
